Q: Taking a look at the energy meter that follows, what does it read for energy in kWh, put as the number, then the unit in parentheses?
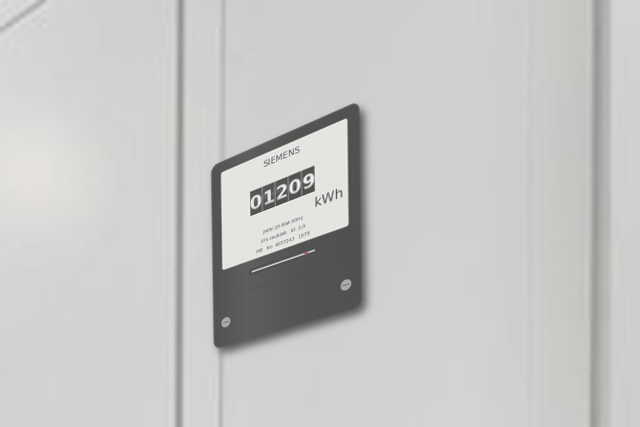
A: 1209 (kWh)
